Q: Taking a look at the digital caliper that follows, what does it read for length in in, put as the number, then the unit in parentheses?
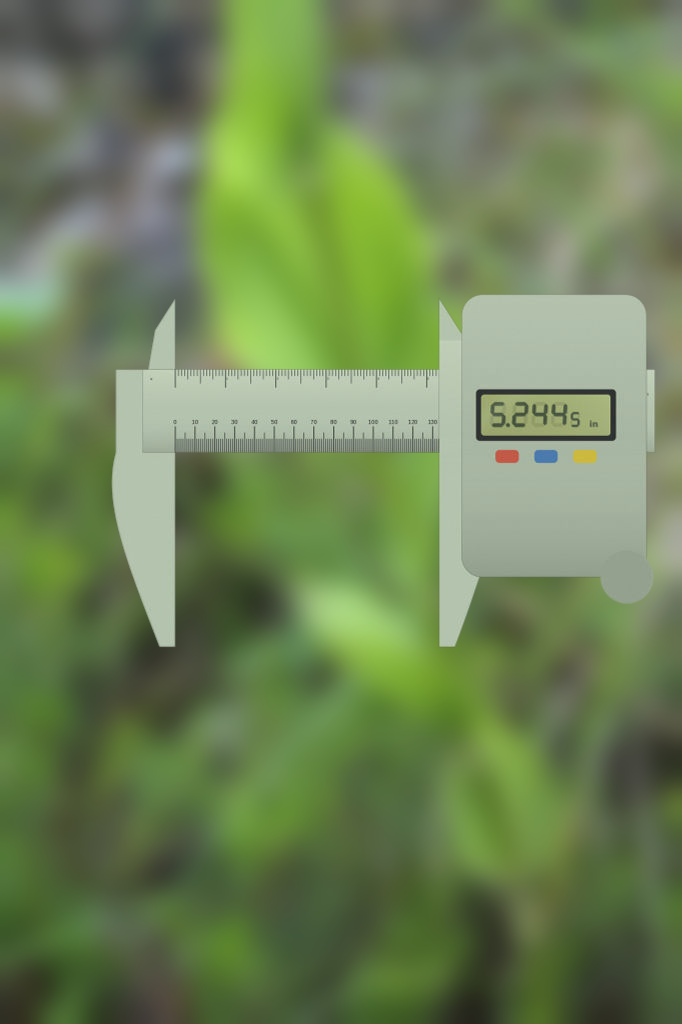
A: 5.2445 (in)
